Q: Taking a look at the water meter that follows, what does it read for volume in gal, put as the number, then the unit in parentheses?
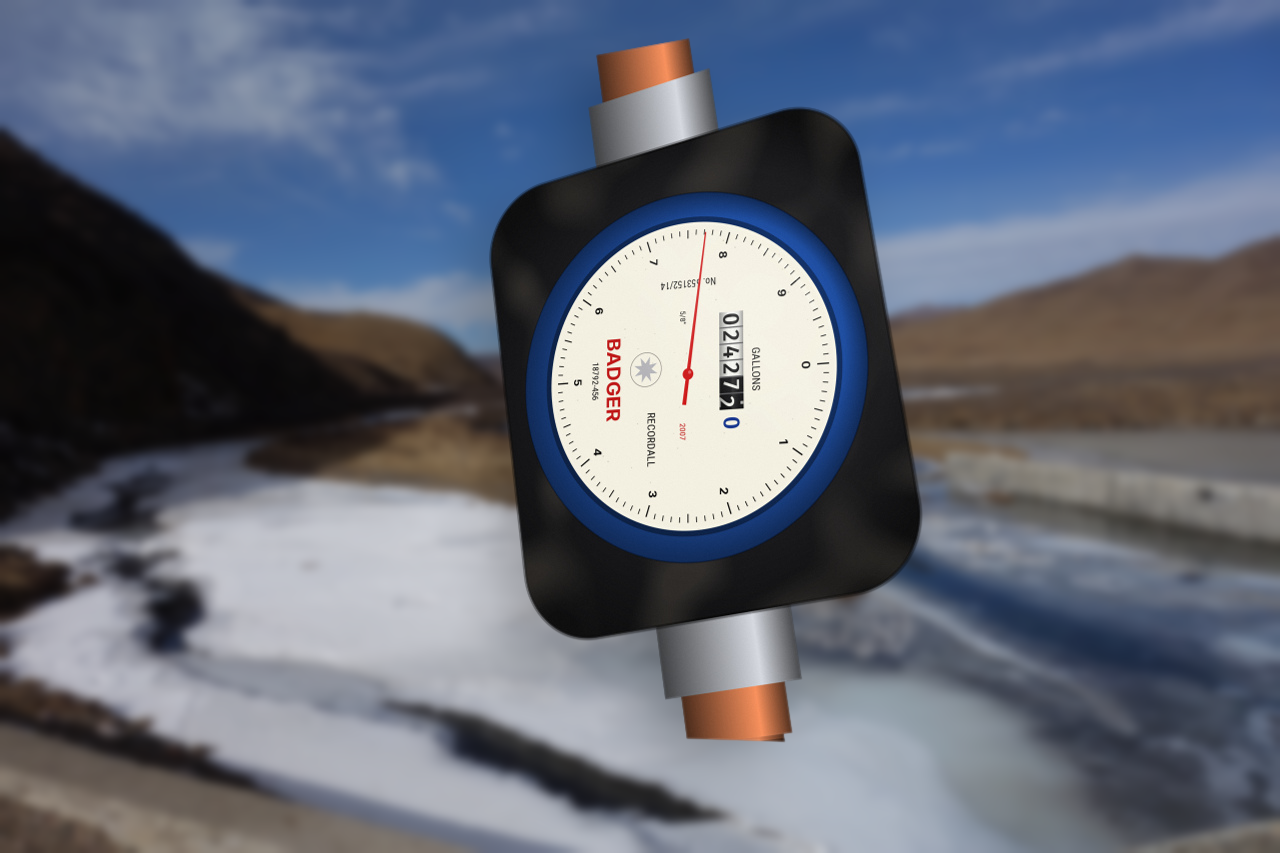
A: 242717.7 (gal)
